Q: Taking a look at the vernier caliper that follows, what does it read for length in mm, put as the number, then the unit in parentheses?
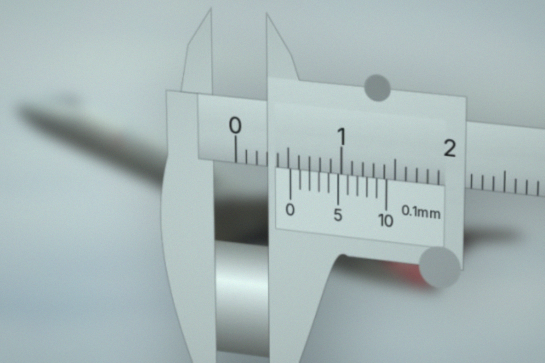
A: 5.2 (mm)
